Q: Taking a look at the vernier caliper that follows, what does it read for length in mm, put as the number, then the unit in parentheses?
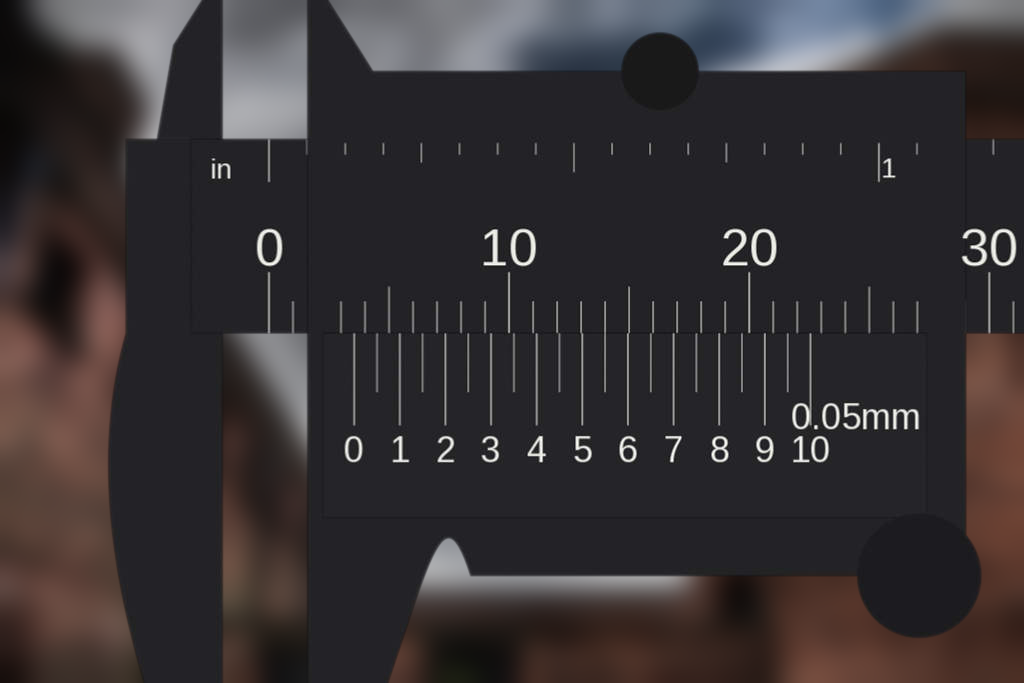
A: 3.55 (mm)
